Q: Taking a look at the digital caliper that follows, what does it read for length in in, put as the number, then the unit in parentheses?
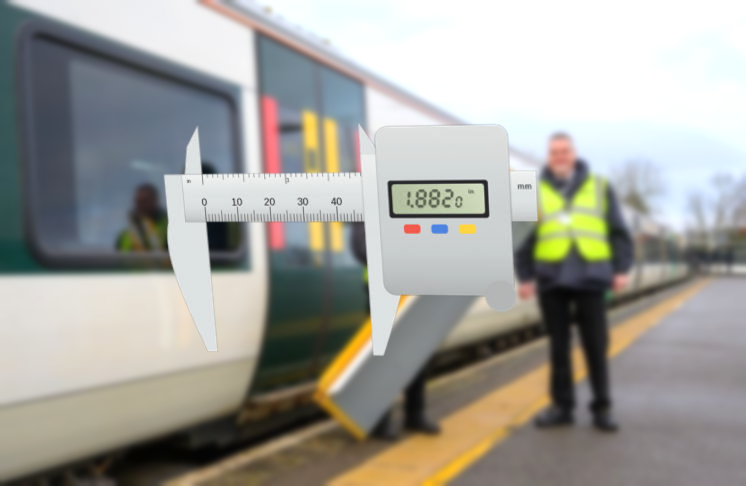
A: 1.8820 (in)
